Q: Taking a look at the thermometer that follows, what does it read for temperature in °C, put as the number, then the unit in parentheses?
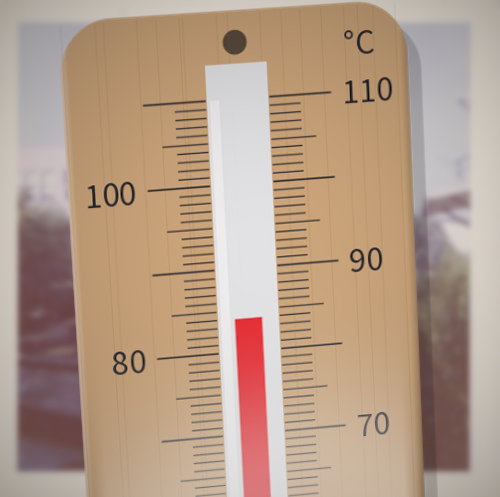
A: 84 (°C)
